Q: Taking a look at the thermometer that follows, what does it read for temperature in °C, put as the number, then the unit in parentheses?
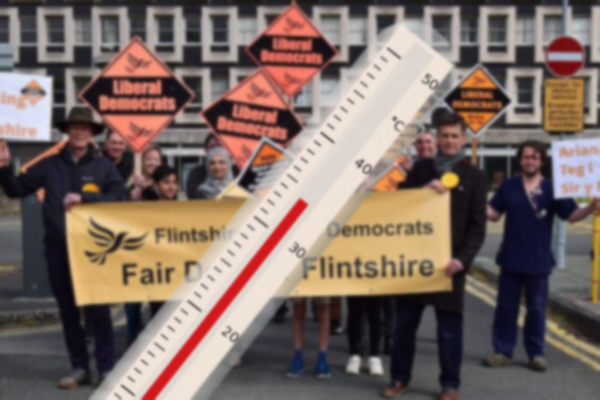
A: 34 (°C)
